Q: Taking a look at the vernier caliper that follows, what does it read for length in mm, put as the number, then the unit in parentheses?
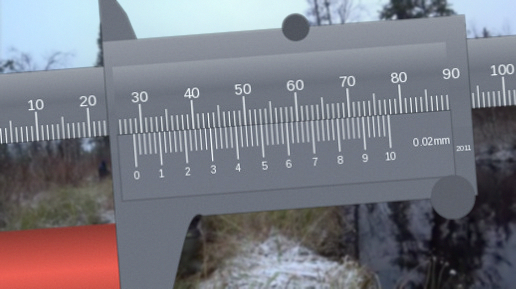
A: 28.5 (mm)
